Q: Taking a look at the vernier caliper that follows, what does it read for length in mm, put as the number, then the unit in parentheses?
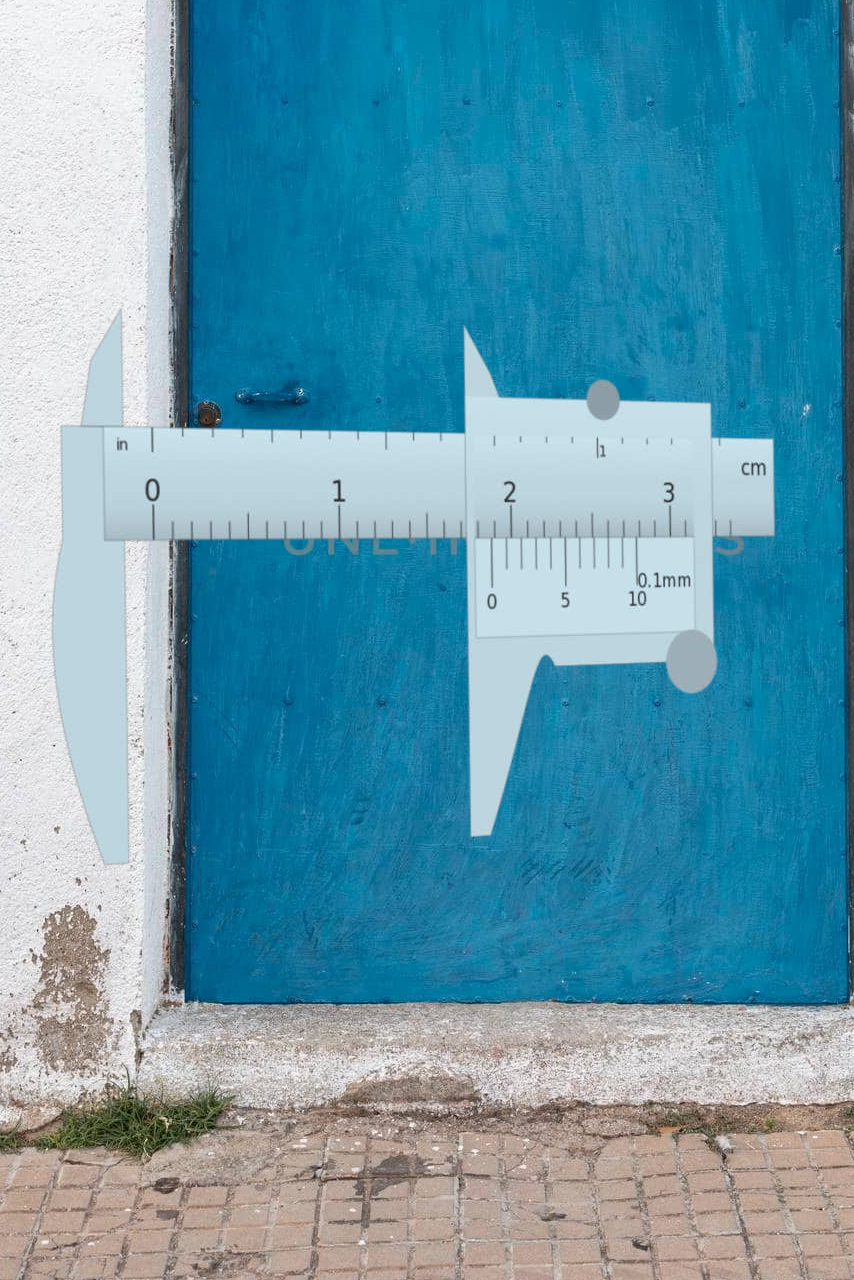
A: 18.8 (mm)
